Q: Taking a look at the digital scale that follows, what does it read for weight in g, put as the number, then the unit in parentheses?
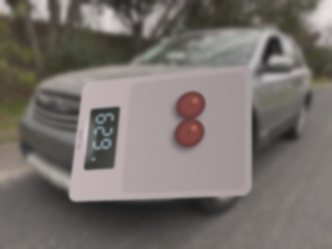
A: 629 (g)
